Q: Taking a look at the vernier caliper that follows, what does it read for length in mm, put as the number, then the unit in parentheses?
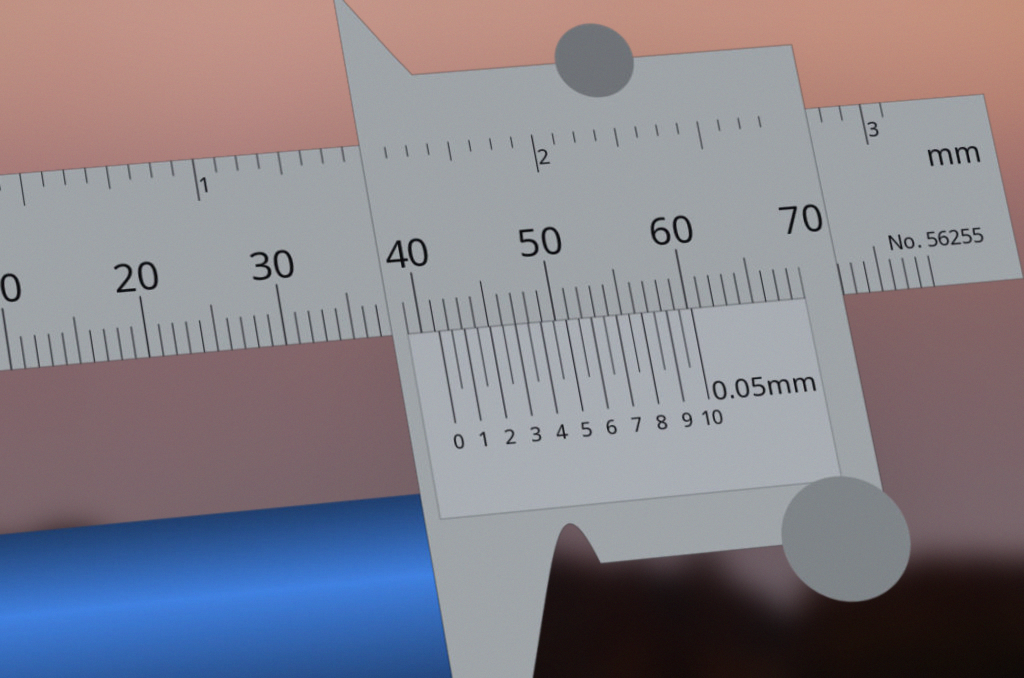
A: 41.3 (mm)
